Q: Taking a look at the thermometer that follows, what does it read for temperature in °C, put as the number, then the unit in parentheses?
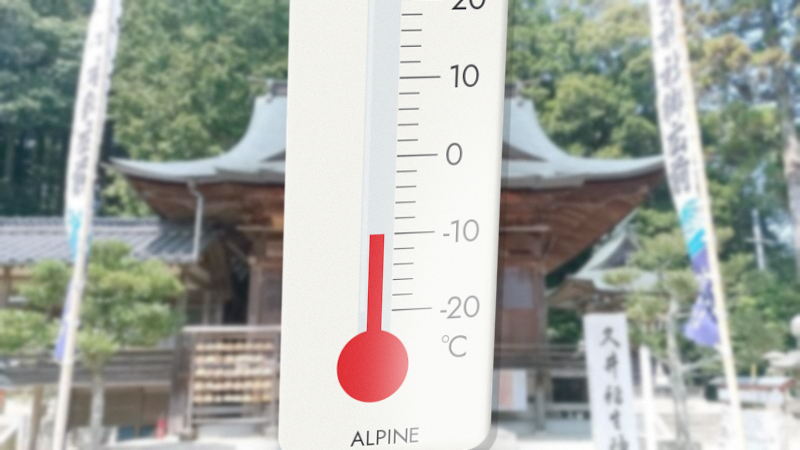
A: -10 (°C)
